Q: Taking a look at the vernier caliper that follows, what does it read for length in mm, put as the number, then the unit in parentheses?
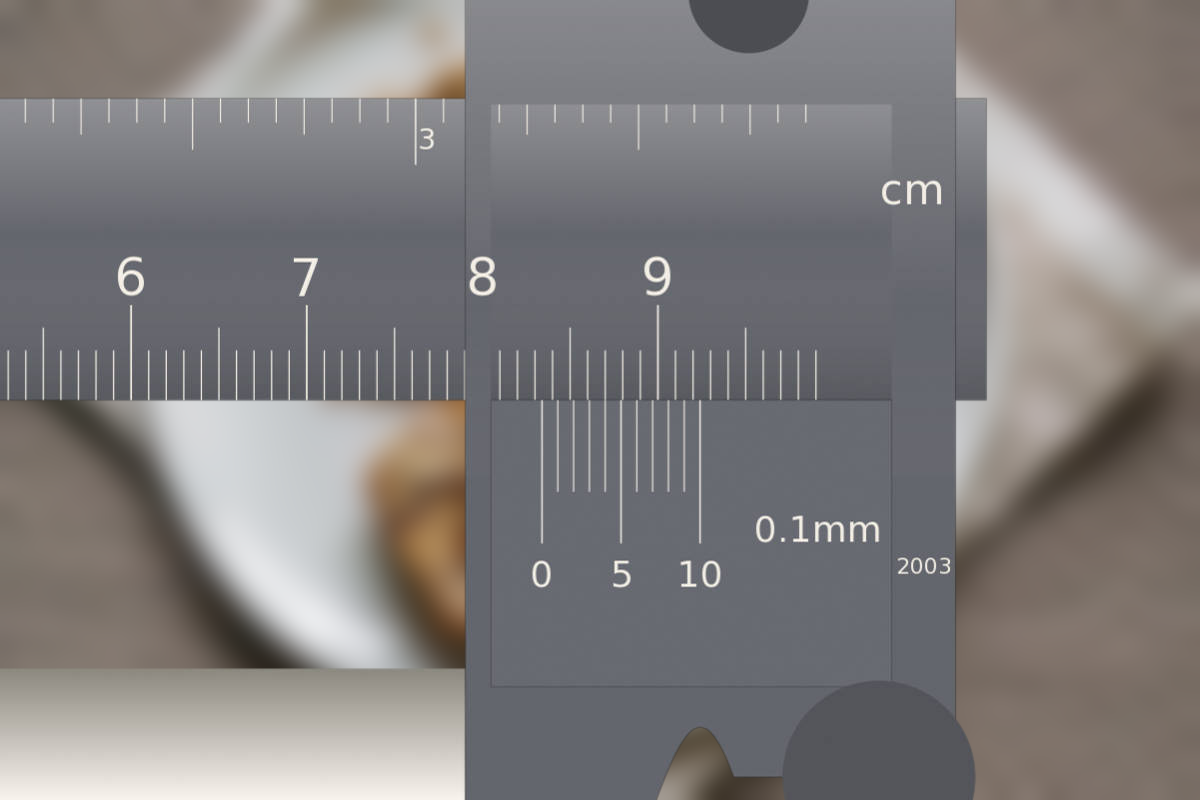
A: 83.4 (mm)
